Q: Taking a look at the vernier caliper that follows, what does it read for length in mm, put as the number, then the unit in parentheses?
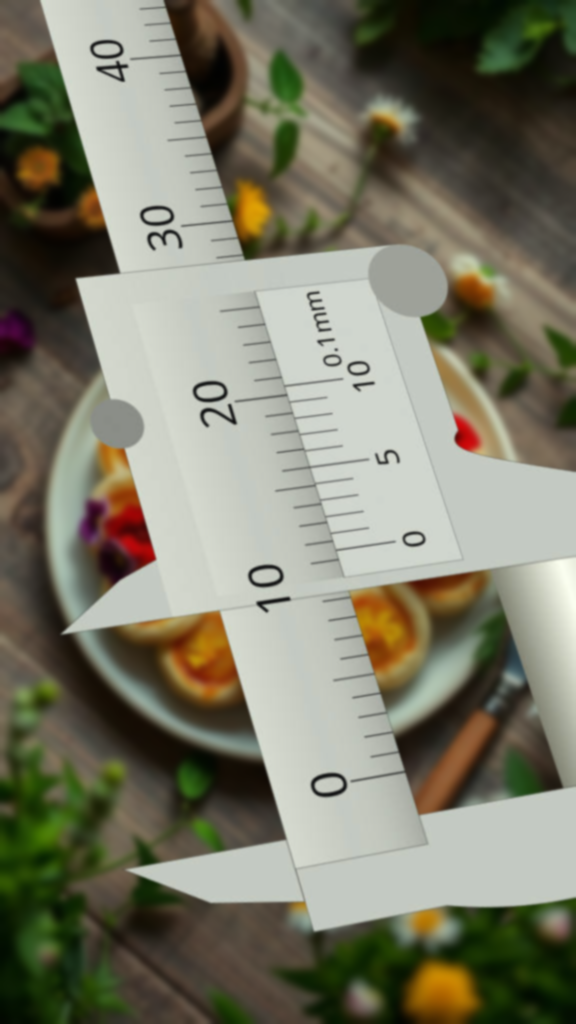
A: 11.5 (mm)
